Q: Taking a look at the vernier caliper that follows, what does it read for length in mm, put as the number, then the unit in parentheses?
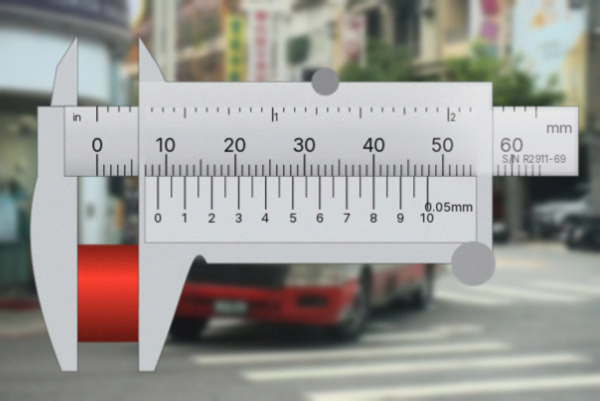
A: 8.8 (mm)
